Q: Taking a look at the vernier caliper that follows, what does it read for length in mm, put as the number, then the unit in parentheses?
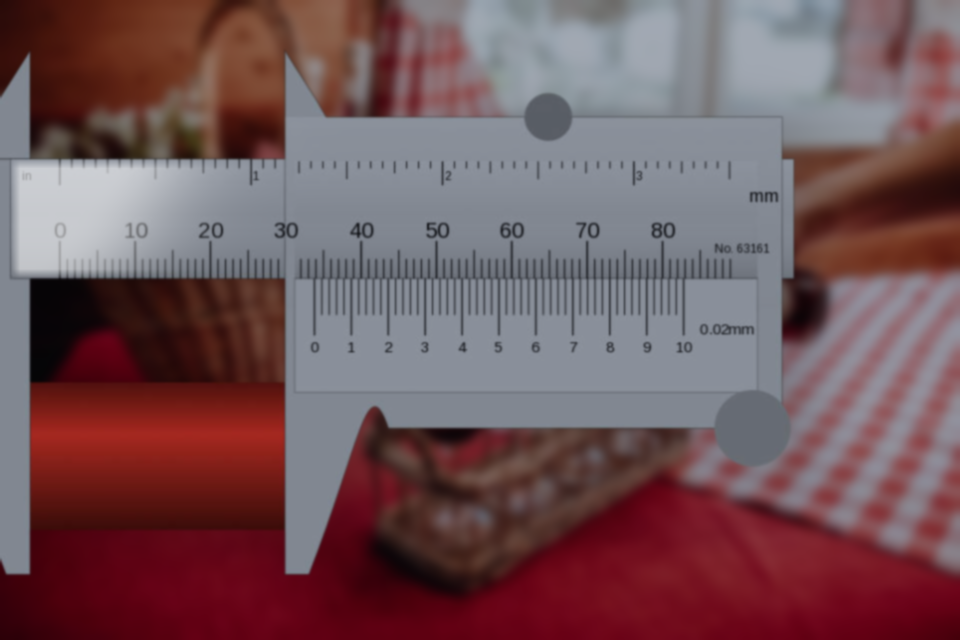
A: 33.8 (mm)
